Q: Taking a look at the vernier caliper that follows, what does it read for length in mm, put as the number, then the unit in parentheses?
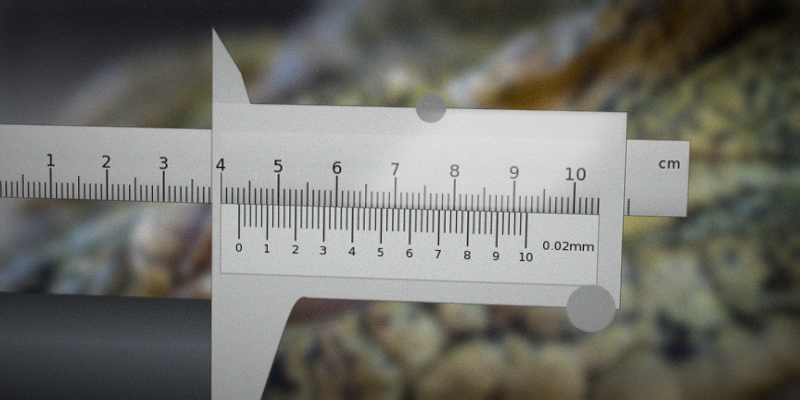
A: 43.2 (mm)
